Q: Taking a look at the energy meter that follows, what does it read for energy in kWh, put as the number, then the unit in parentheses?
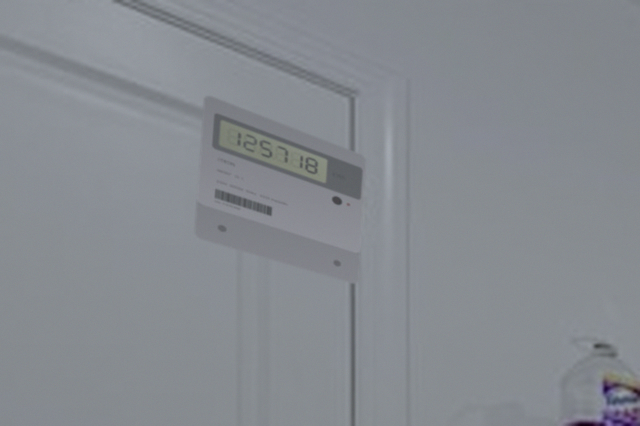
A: 125718 (kWh)
